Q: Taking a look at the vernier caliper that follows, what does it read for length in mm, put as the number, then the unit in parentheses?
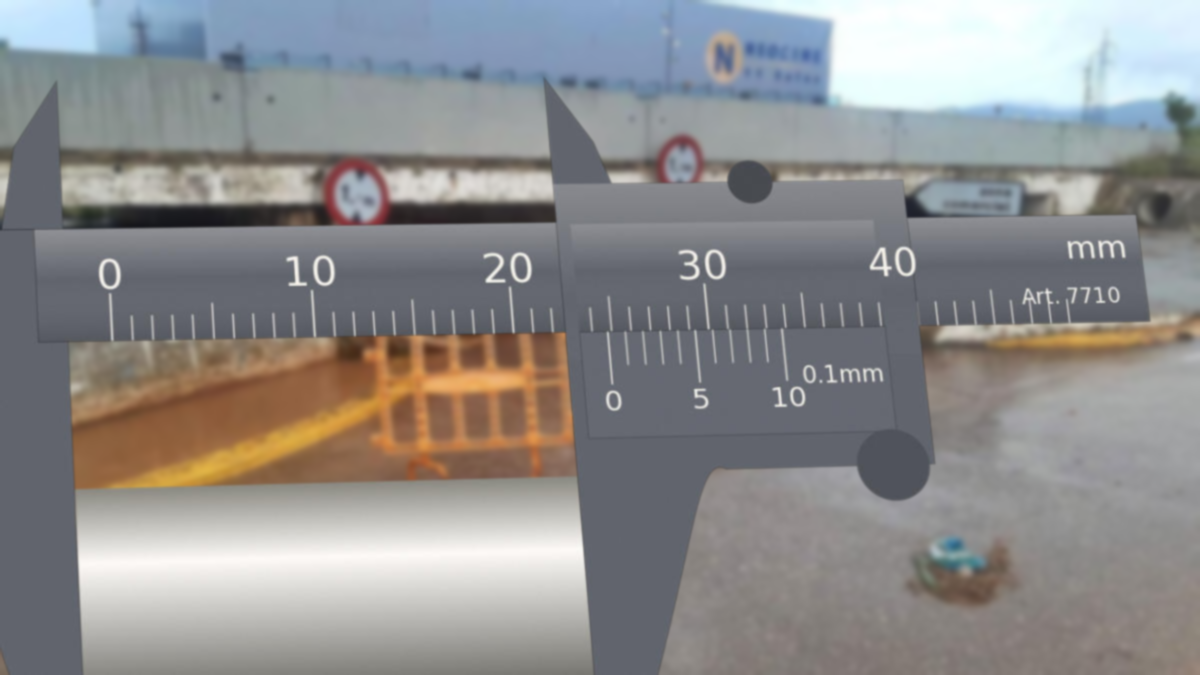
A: 24.8 (mm)
